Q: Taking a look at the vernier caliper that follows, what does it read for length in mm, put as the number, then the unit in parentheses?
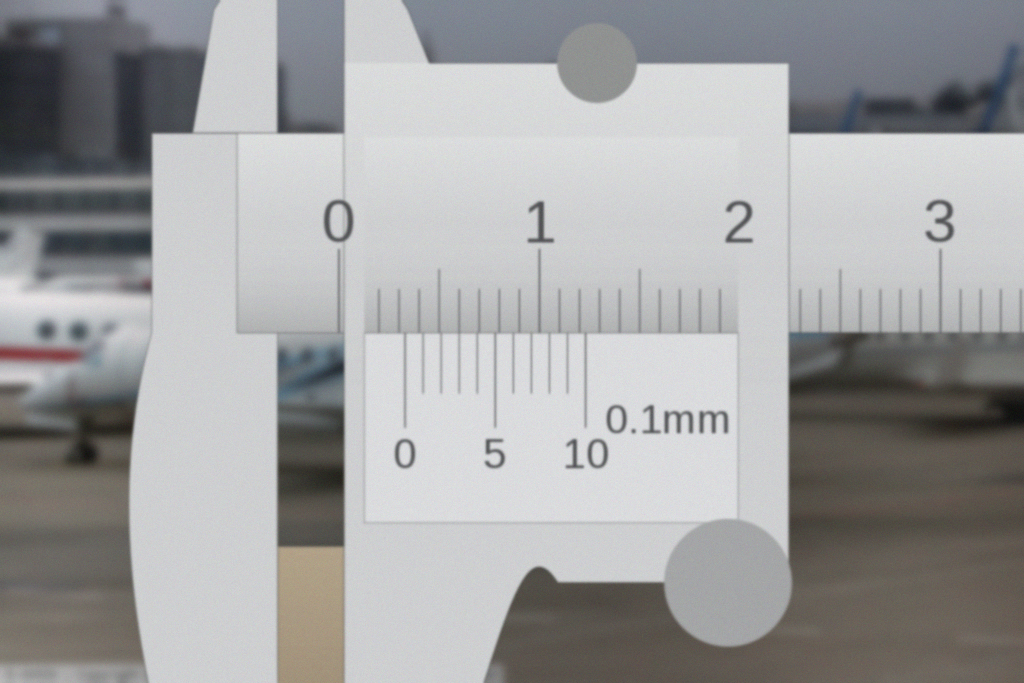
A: 3.3 (mm)
